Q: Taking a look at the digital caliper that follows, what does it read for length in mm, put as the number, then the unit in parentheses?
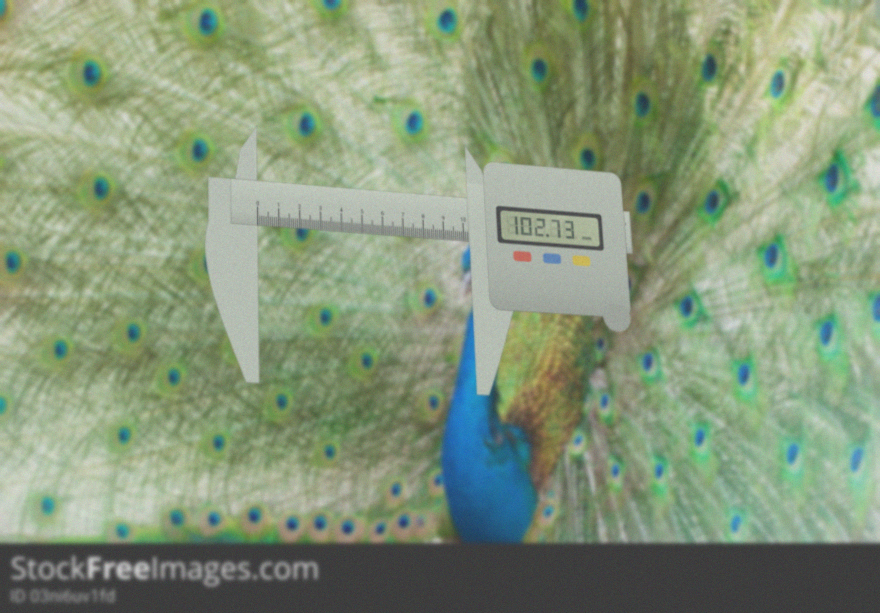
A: 102.73 (mm)
